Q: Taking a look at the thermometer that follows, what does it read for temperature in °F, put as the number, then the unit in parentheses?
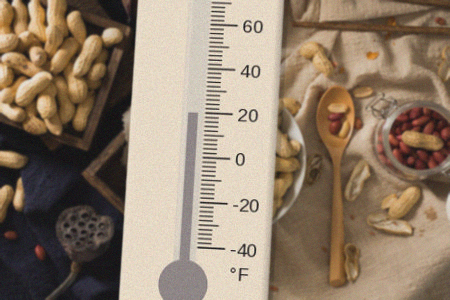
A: 20 (°F)
